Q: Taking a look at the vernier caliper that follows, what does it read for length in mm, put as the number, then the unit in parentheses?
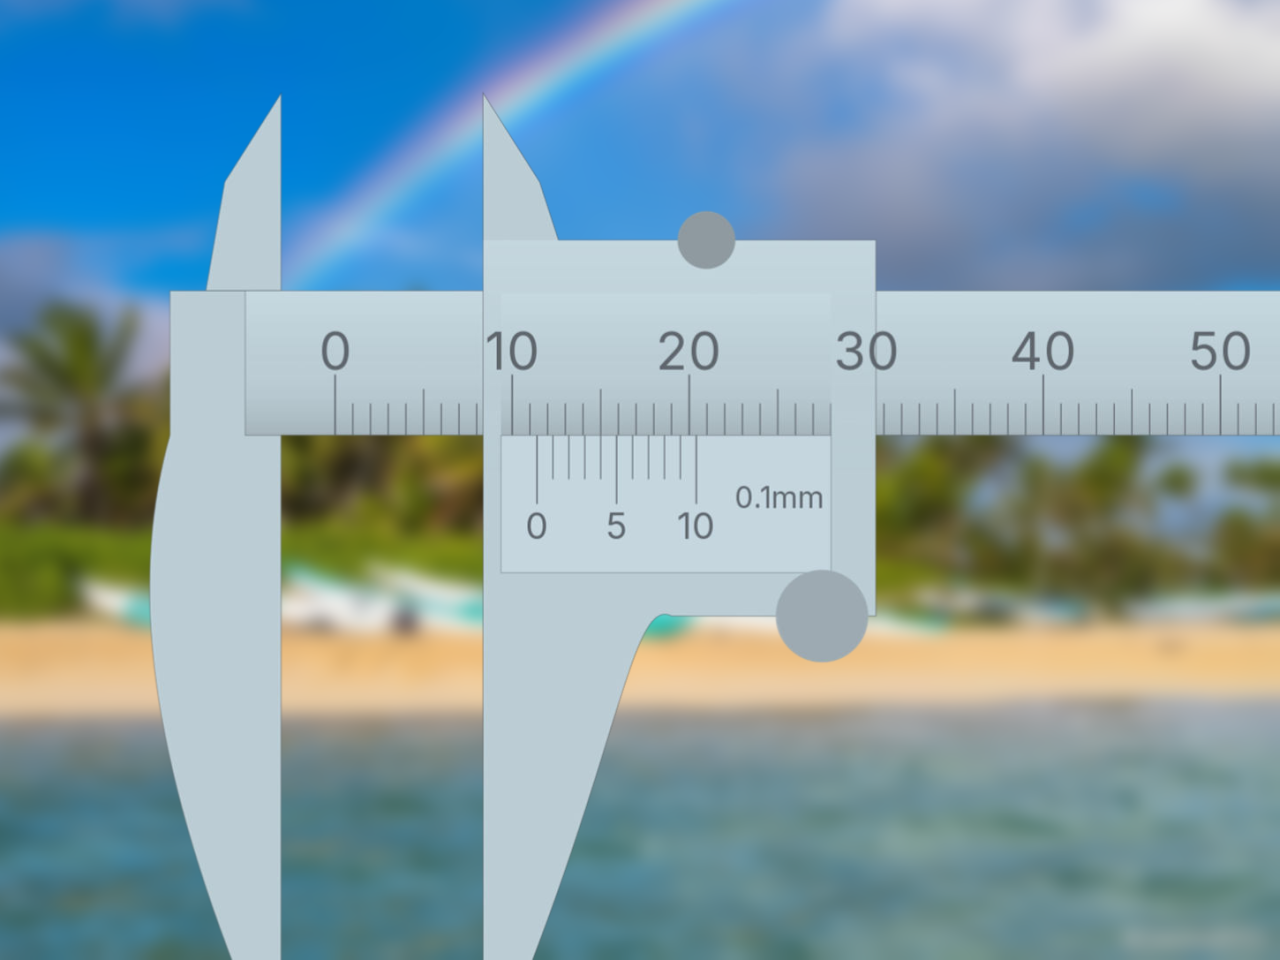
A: 11.4 (mm)
